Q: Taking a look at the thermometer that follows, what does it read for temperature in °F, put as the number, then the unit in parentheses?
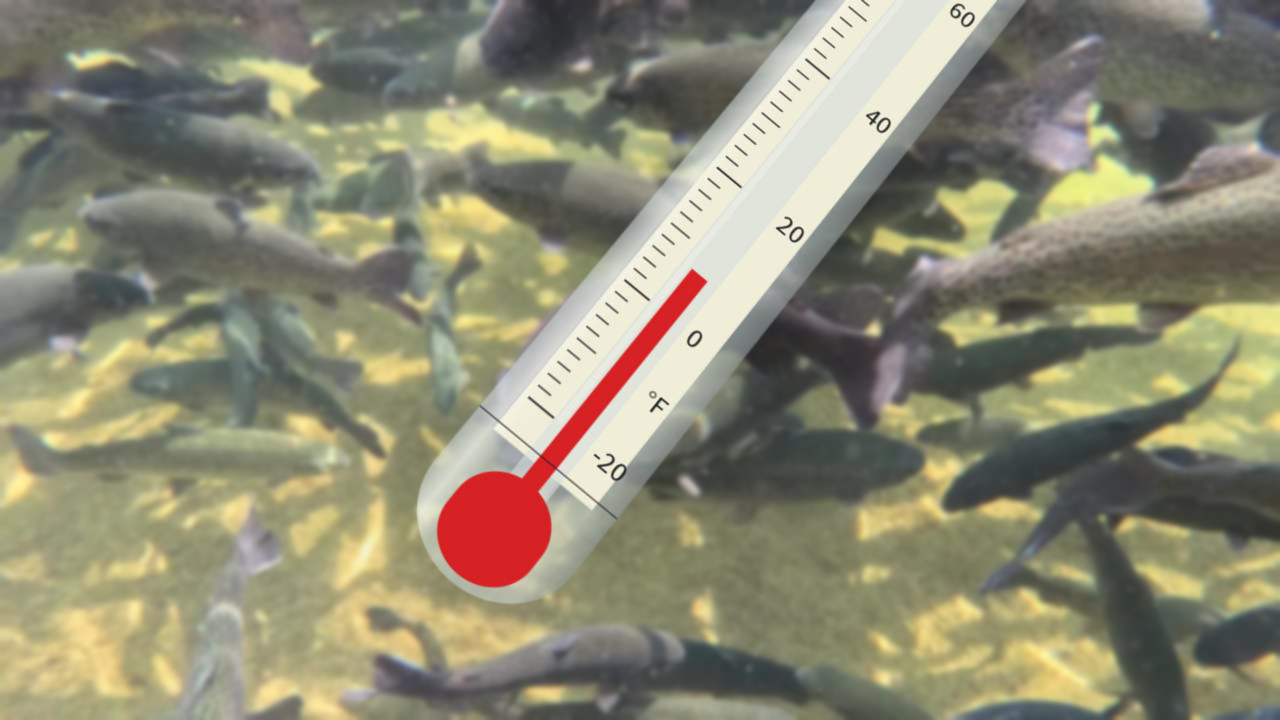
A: 7 (°F)
